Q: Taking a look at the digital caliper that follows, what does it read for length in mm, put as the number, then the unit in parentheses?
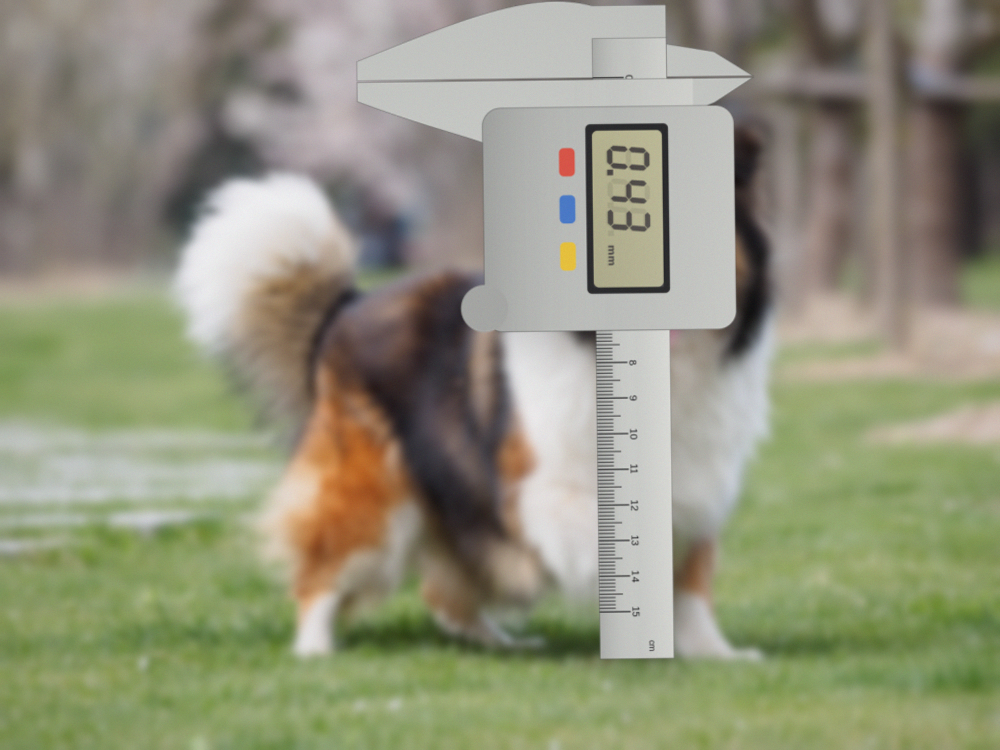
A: 0.43 (mm)
